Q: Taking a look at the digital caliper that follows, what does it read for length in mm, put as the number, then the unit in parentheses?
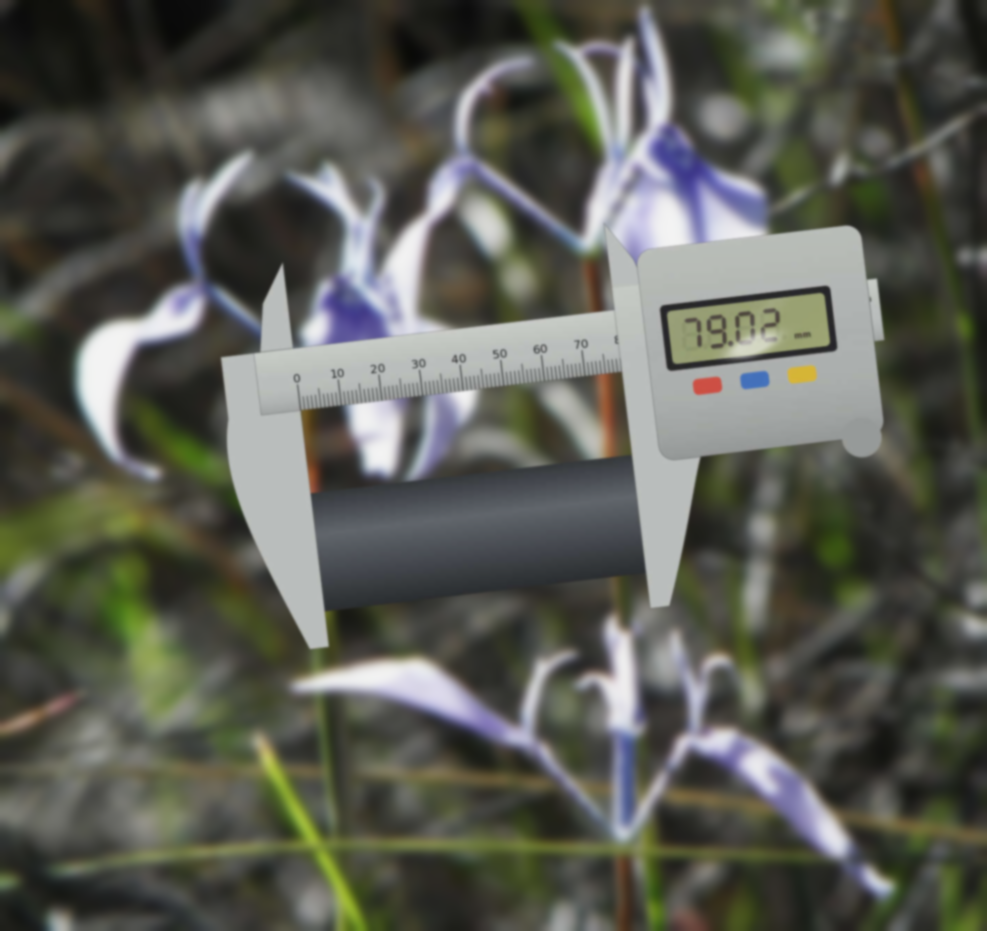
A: 79.02 (mm)
